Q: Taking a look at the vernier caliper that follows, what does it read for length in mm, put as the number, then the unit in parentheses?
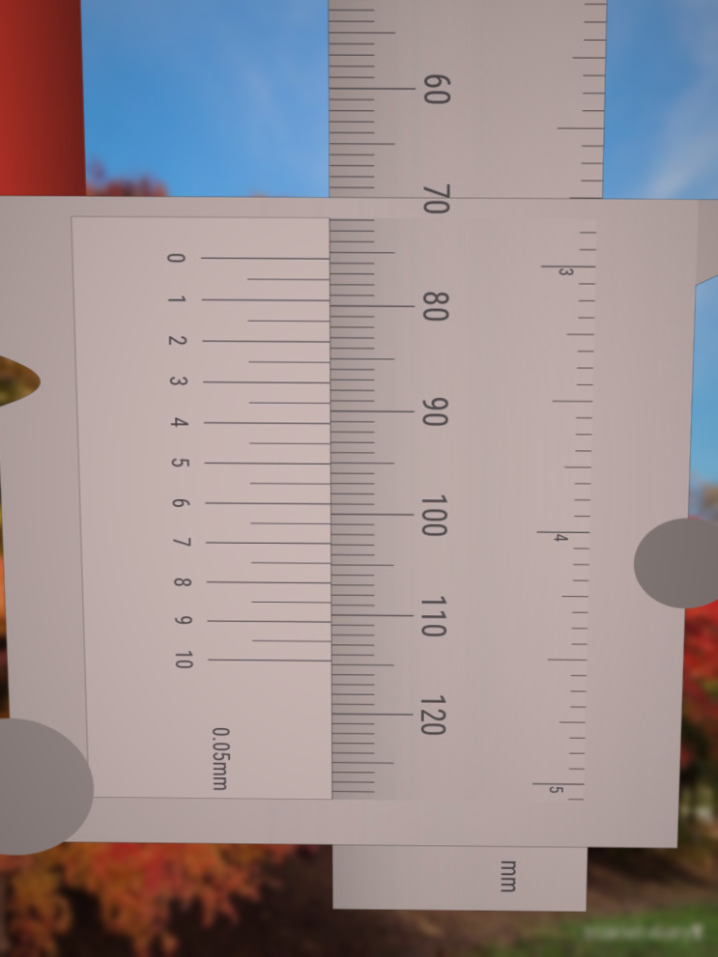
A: 75.6 (mm)
